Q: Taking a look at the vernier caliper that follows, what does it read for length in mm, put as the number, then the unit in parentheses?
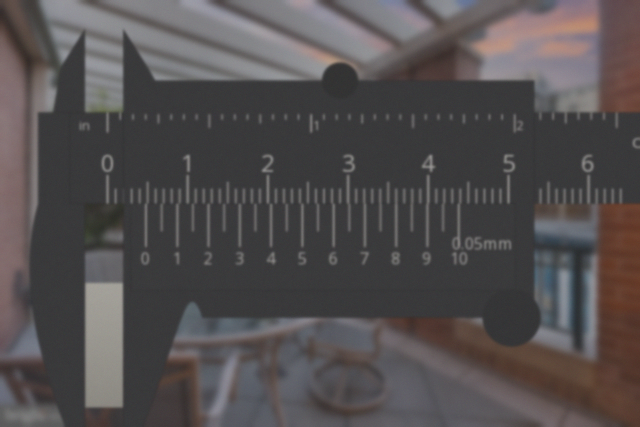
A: 4.8 (mm)
